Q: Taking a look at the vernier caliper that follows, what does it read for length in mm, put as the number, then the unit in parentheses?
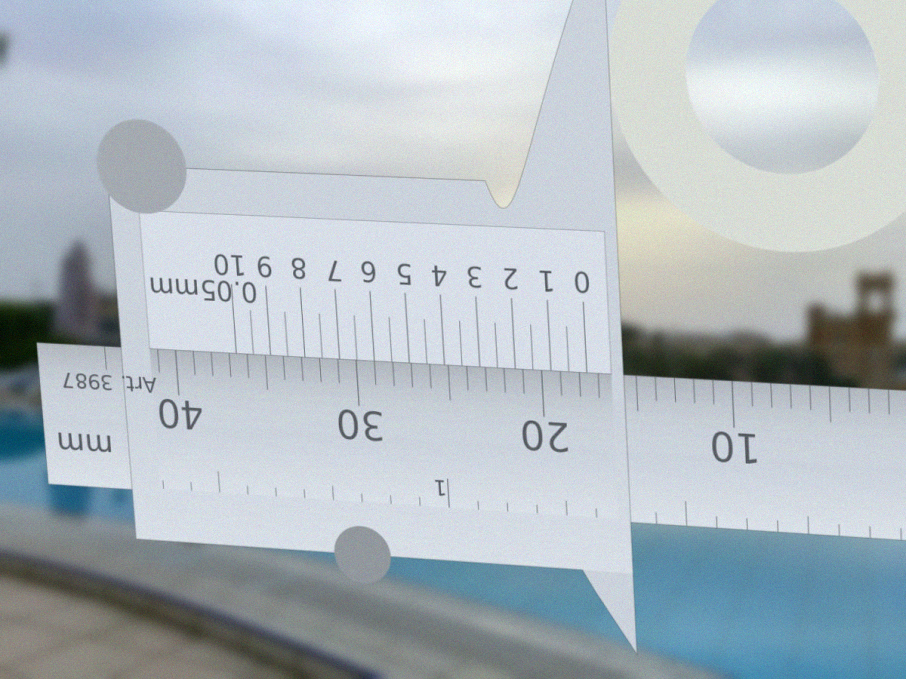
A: 17.6 (mm)
